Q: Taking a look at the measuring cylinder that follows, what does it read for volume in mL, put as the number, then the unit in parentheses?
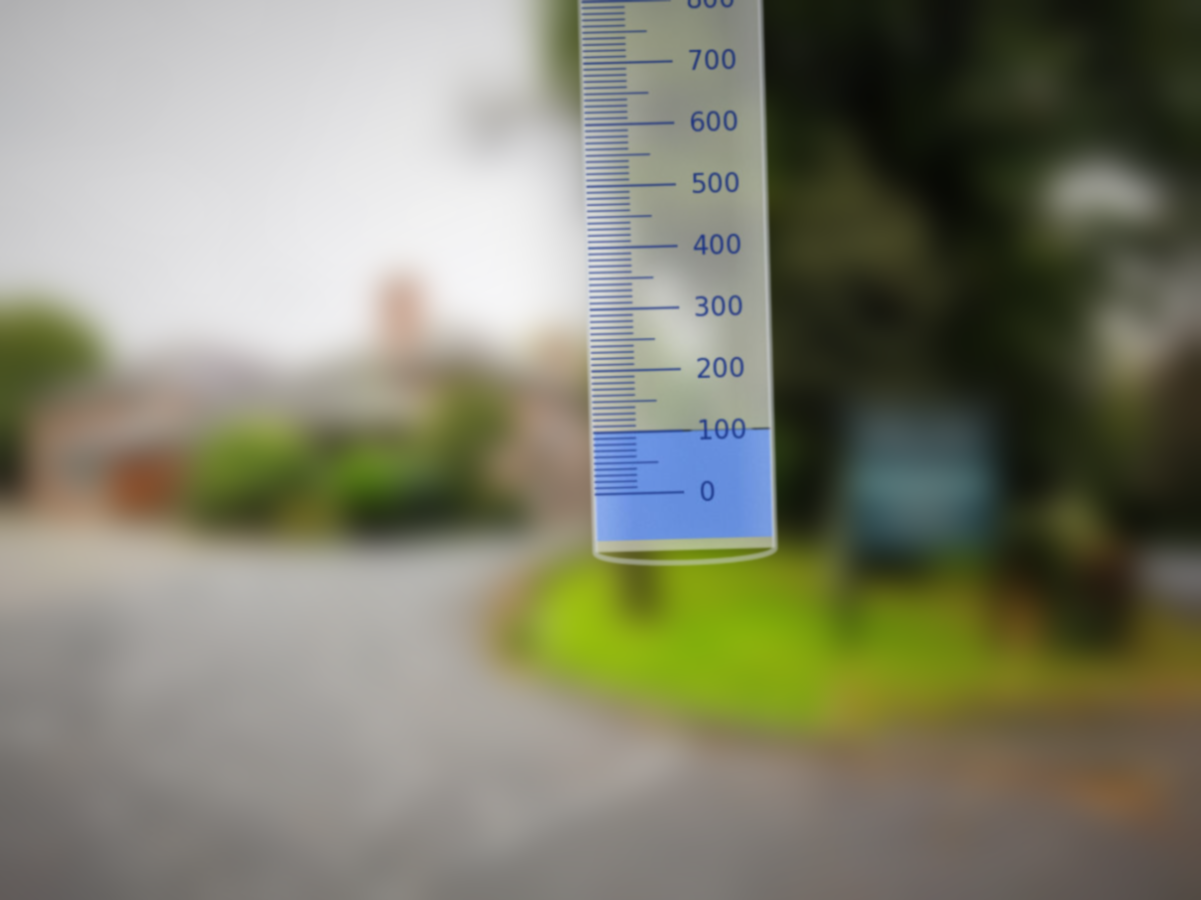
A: 100 (mL)
